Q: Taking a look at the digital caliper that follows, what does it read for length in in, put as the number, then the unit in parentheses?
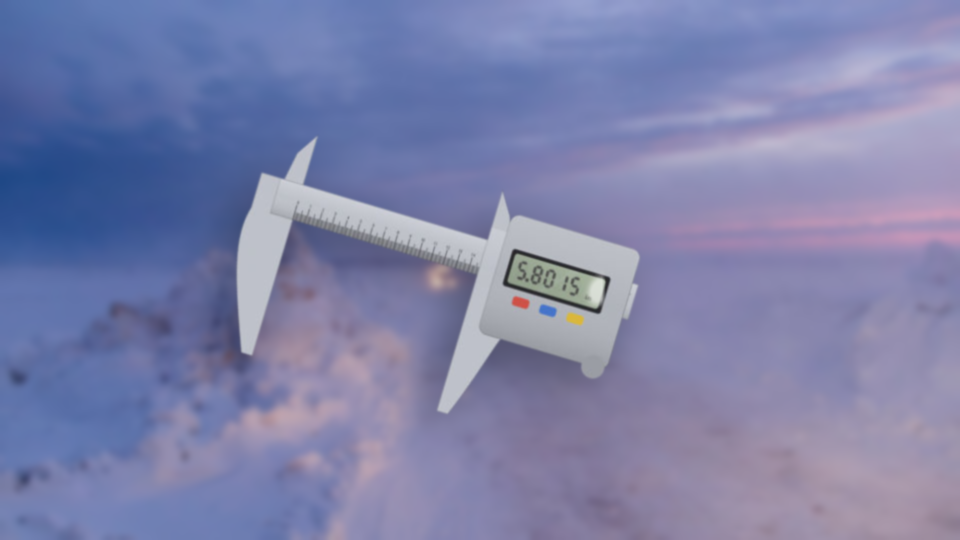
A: 5.8015 (in)
